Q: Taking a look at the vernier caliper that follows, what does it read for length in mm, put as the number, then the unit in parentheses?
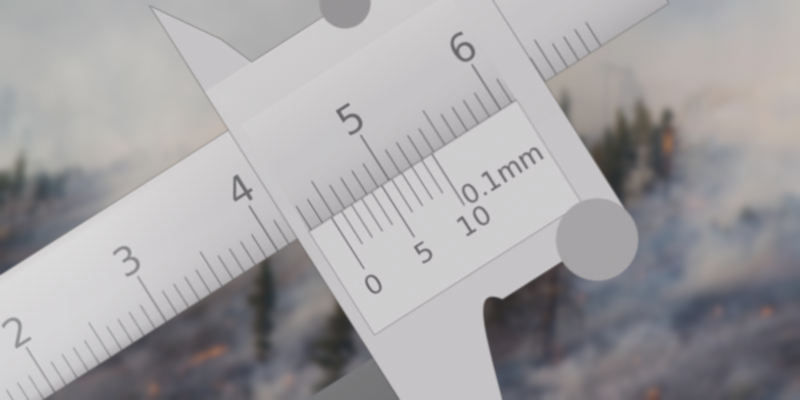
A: 44.8 (mm)
